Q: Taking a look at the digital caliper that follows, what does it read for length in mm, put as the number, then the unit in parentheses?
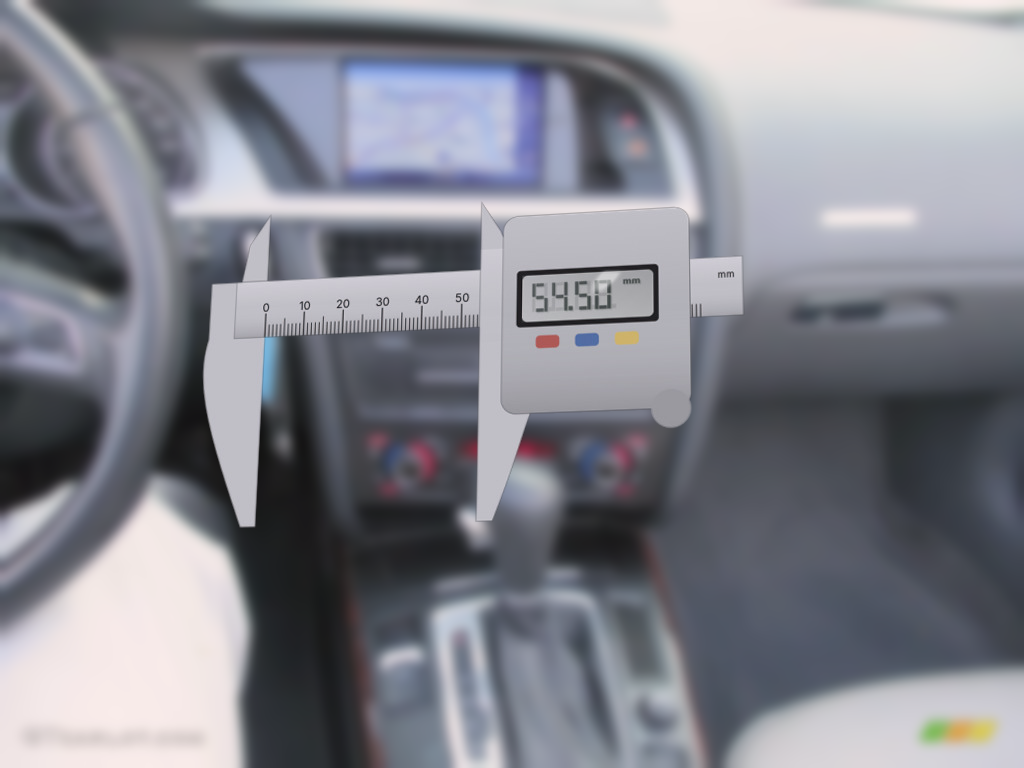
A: 54.50 (mm)
